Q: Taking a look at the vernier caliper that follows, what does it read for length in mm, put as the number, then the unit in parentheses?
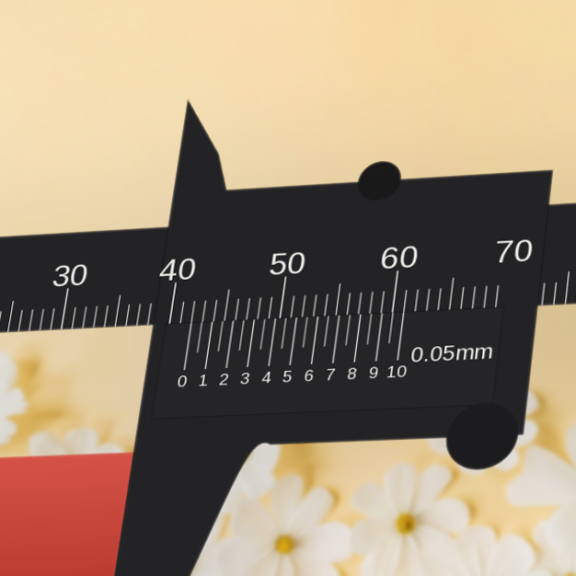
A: 42.0 (mm)
